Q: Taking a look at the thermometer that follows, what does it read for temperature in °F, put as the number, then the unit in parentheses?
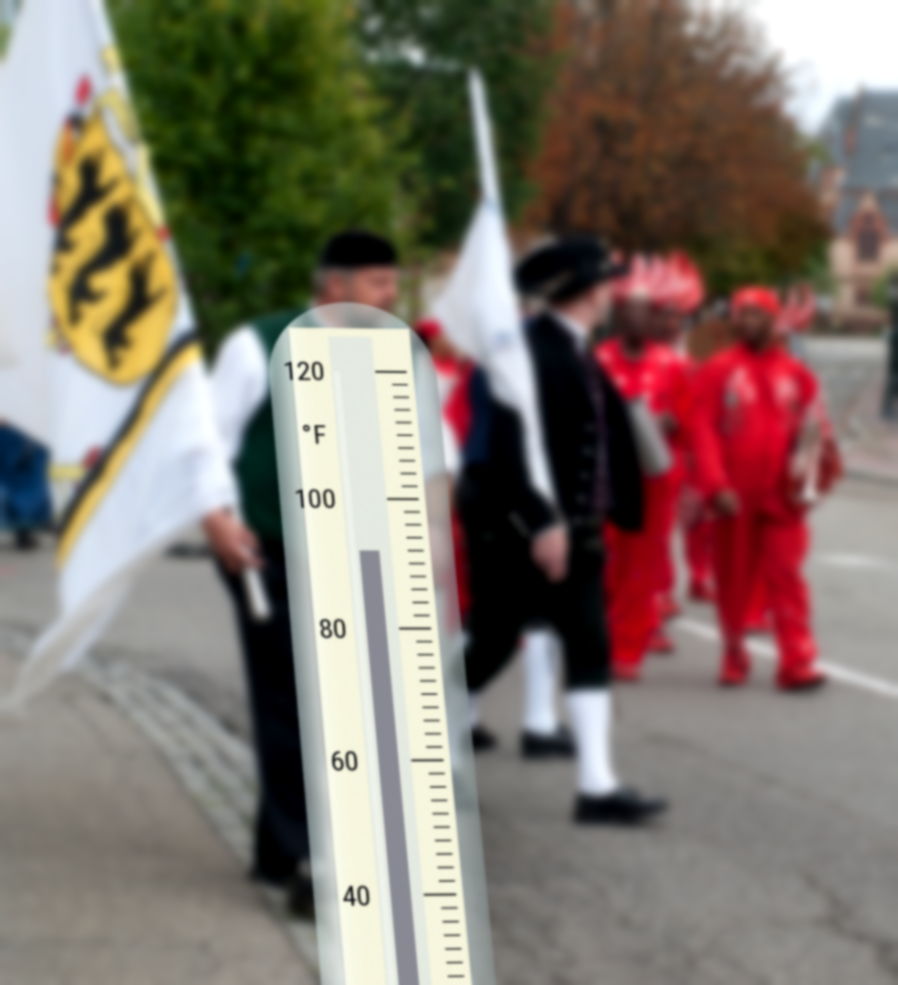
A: 92 (°F)
